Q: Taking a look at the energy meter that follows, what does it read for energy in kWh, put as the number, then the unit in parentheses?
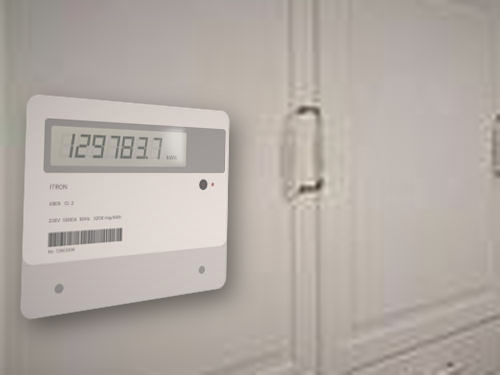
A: 129783.7 (kWh)
